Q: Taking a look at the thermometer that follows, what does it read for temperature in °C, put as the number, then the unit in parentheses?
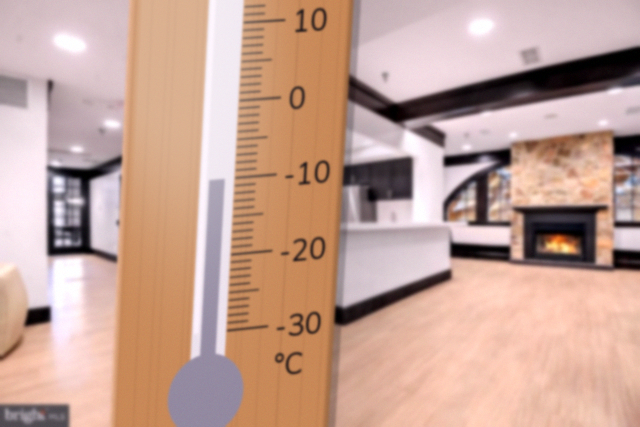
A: -10 (°C)
